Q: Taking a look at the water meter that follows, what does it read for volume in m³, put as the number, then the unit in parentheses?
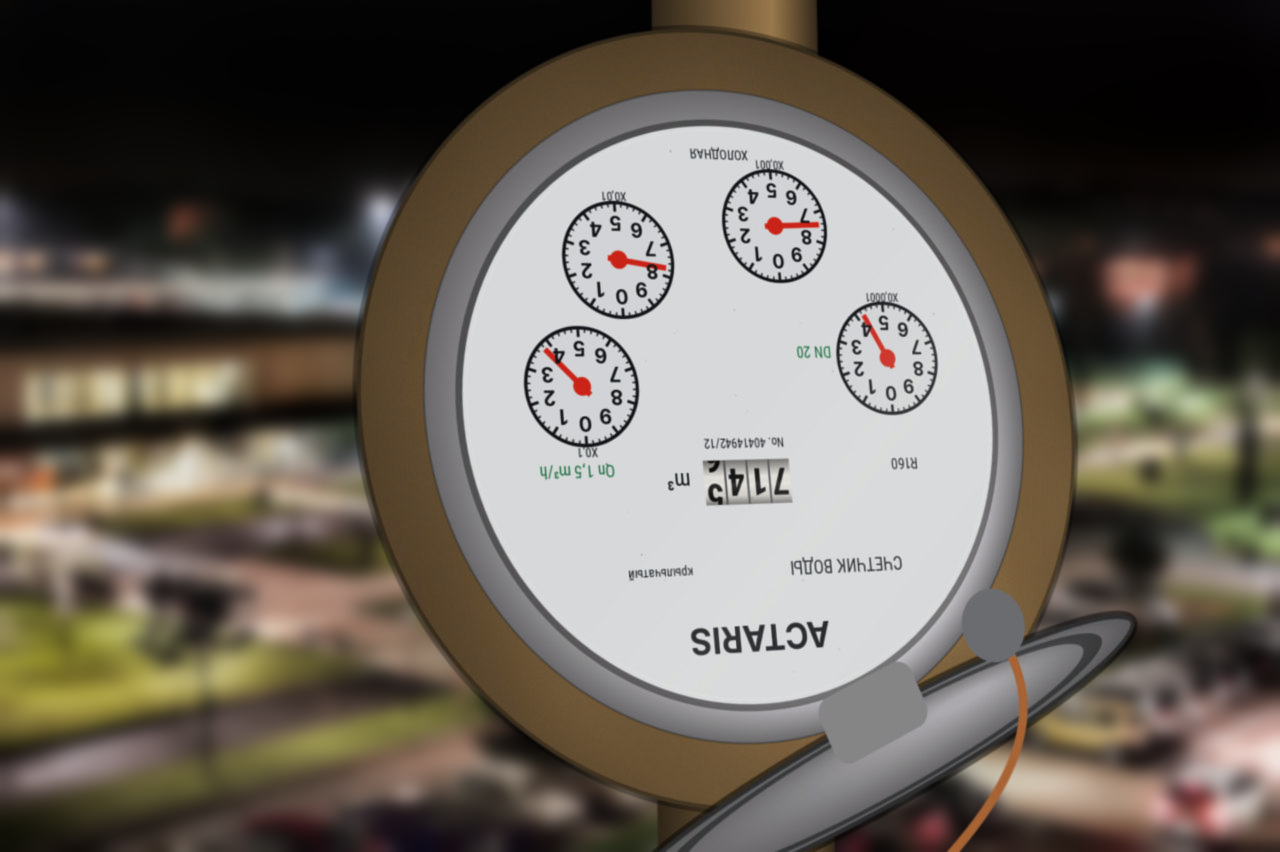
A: 7145.3774 (m³)
